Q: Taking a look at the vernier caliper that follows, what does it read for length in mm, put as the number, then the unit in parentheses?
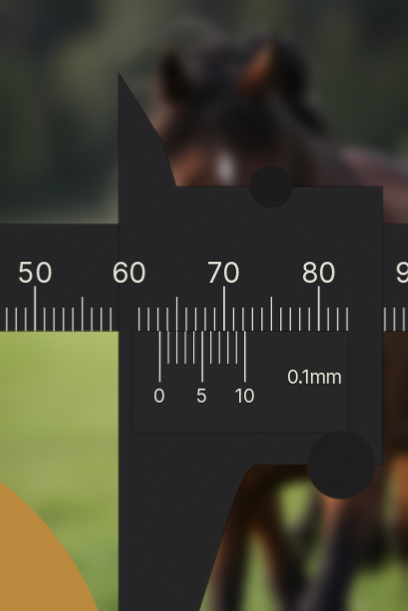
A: 63.2 (mm)
